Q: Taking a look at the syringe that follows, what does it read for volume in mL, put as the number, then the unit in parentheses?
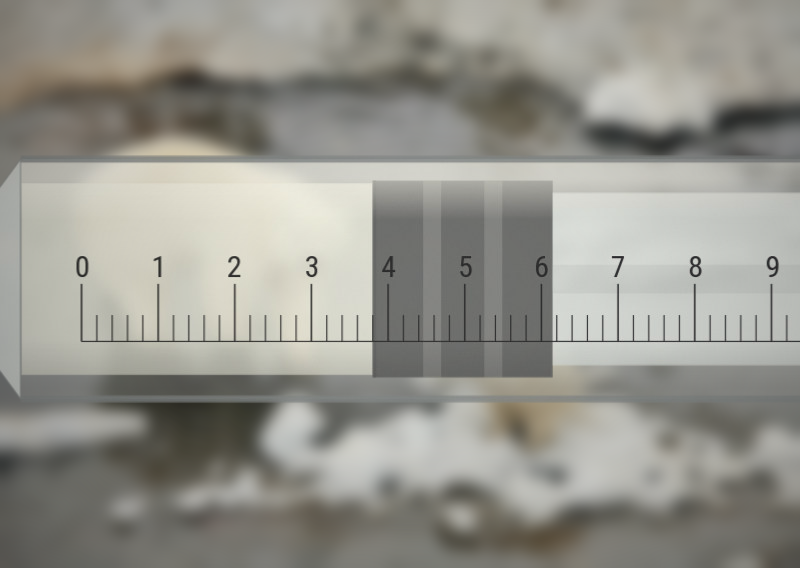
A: 3.8 (mL)
